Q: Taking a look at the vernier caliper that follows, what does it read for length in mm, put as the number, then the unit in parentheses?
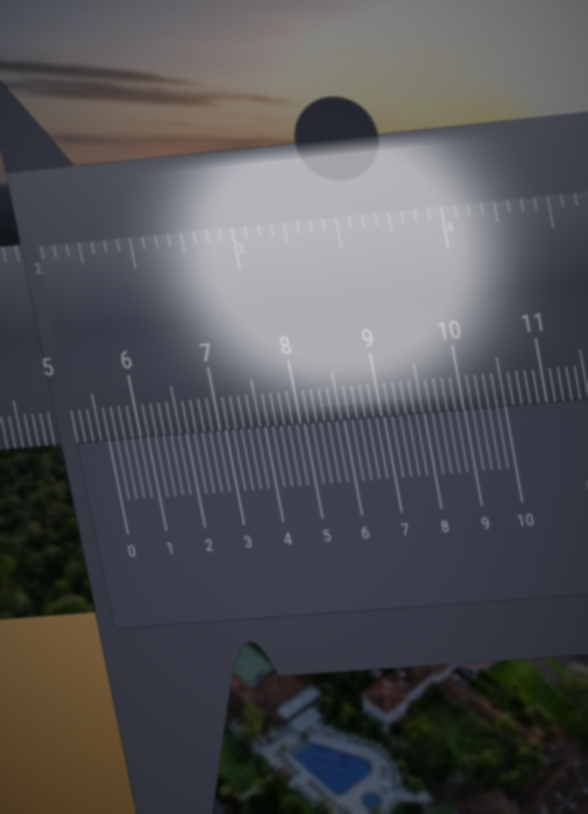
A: 56.0 (mm)
